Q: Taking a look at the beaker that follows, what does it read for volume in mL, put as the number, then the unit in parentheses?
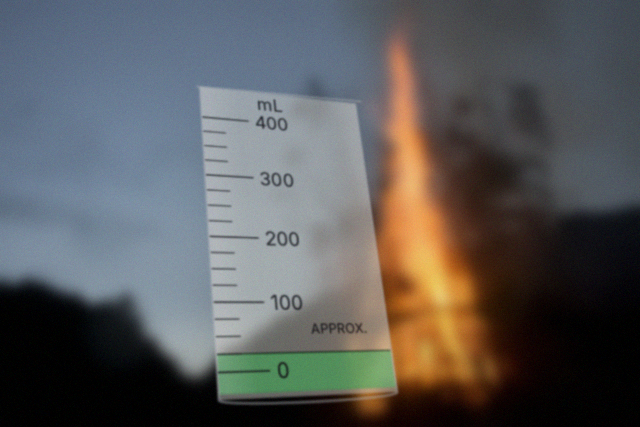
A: 25 (mL)
